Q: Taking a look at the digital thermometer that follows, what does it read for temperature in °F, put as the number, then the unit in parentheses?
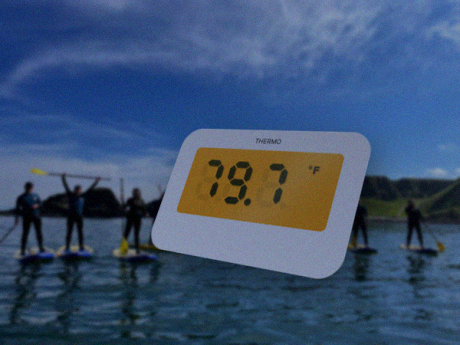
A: 79.7 (°F)
